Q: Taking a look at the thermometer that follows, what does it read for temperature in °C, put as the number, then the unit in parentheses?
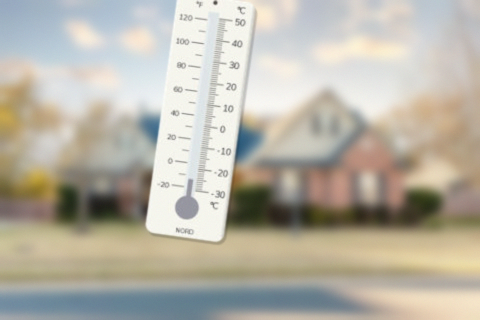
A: -25 (°C)
